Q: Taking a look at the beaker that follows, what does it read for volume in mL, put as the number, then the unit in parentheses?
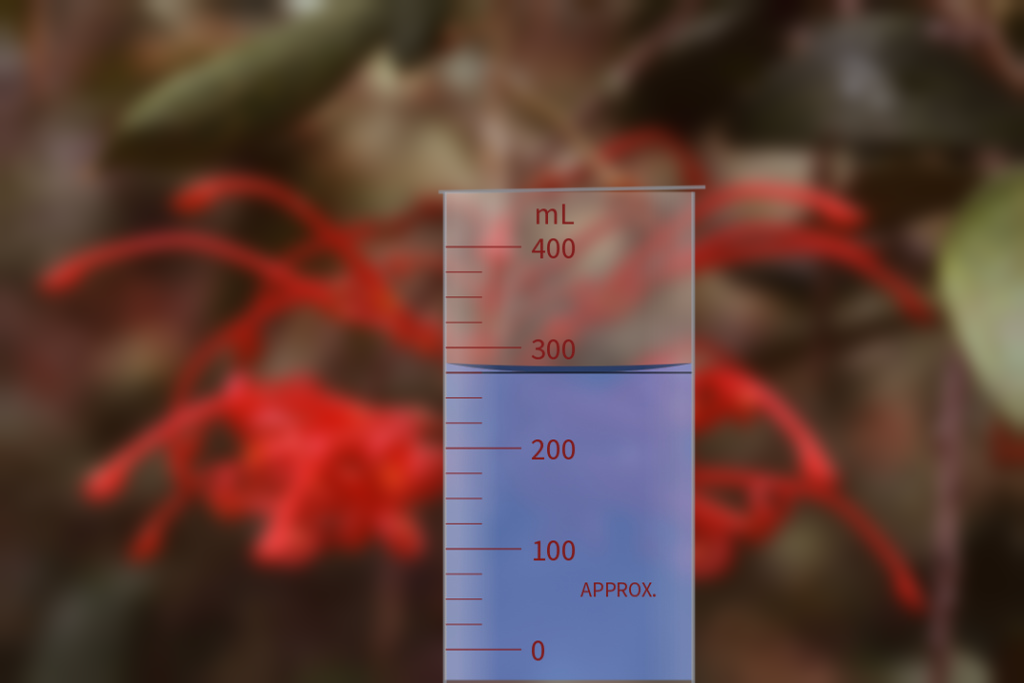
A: 275 (mL)
